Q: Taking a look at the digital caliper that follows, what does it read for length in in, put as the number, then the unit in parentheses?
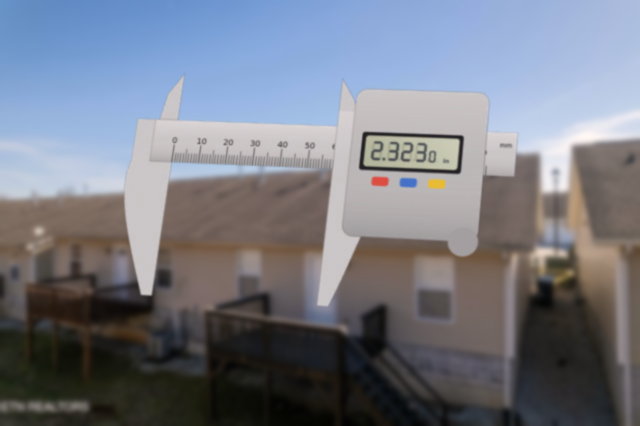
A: 2.3230 (in)
